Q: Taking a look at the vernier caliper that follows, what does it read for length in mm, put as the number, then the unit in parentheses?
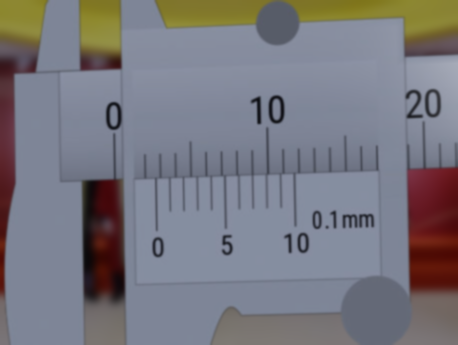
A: 2.7 (mm)
